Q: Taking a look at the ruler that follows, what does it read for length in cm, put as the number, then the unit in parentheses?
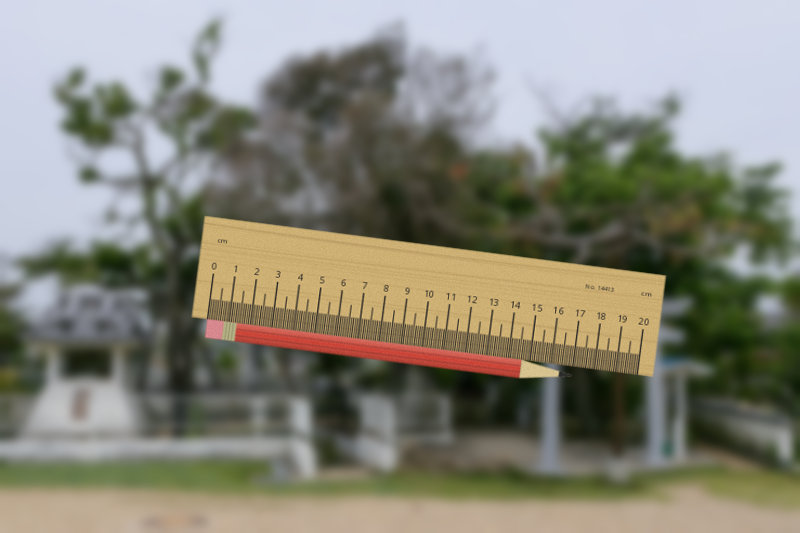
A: 17 (cm)
